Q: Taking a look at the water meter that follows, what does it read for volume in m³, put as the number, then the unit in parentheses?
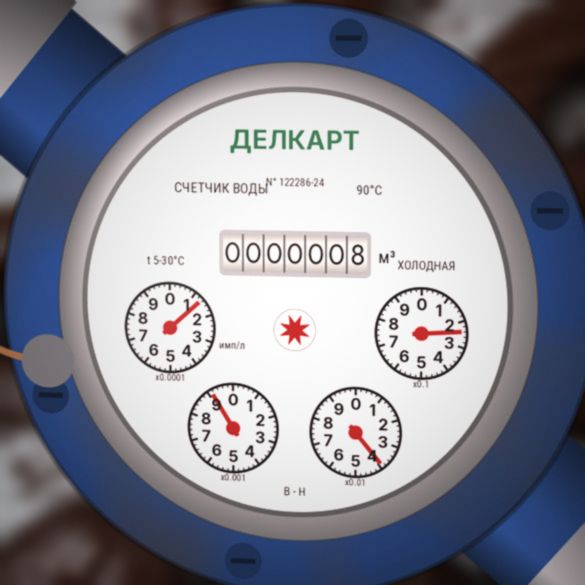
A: 8.2391 (m³)
